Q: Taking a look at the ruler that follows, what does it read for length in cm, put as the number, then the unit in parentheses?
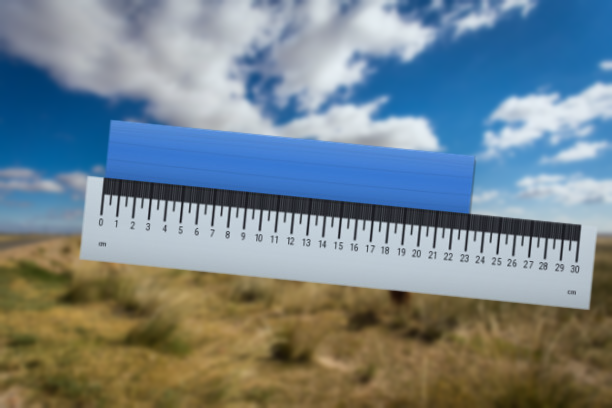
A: 23 (cm)
